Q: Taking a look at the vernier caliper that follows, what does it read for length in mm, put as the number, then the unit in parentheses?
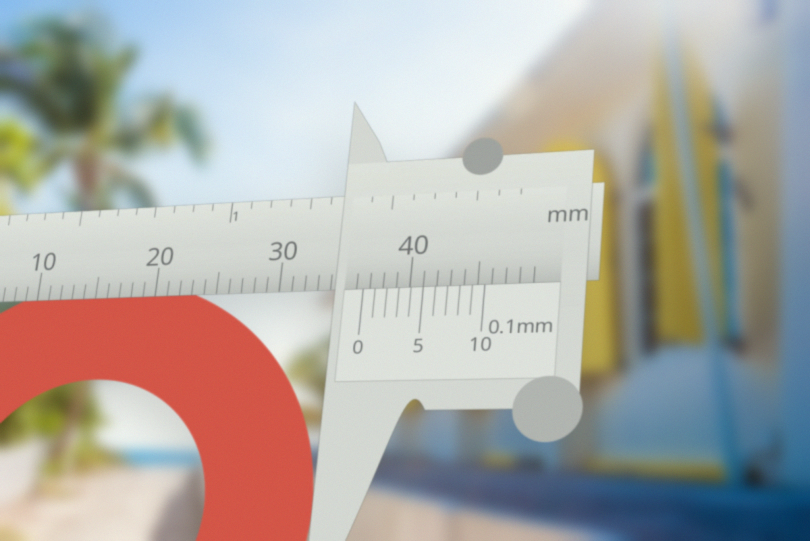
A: 36.5 (mm)
